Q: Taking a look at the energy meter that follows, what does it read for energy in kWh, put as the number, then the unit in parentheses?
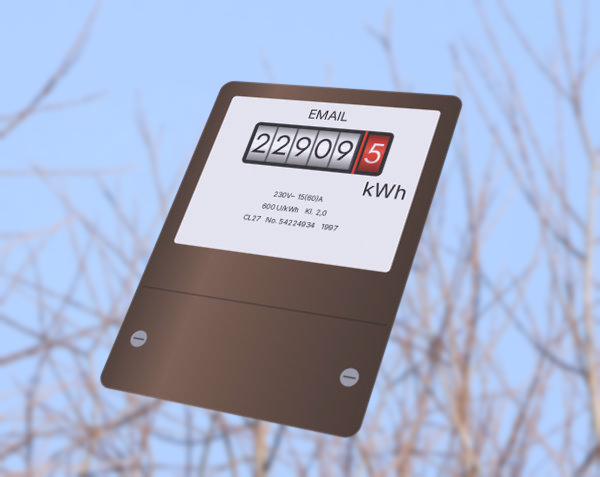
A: 22909.5 (kWh)
